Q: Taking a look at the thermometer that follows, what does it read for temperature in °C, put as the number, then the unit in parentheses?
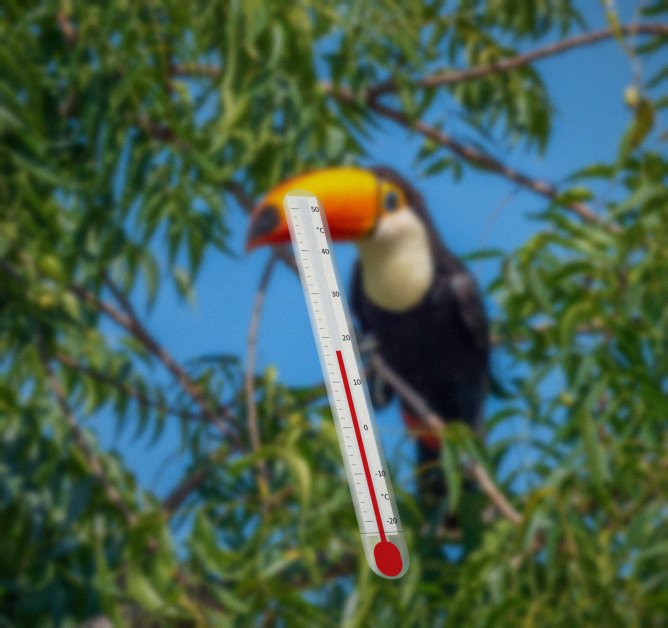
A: 17 (°C)
